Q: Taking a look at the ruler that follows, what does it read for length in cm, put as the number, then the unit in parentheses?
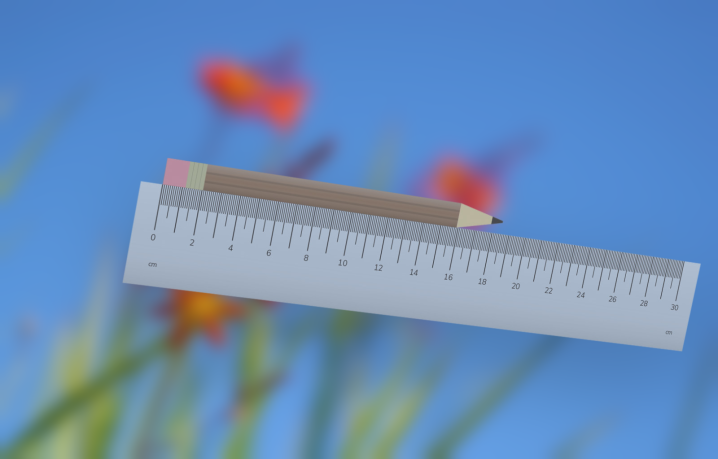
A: 18.5 (cm)
